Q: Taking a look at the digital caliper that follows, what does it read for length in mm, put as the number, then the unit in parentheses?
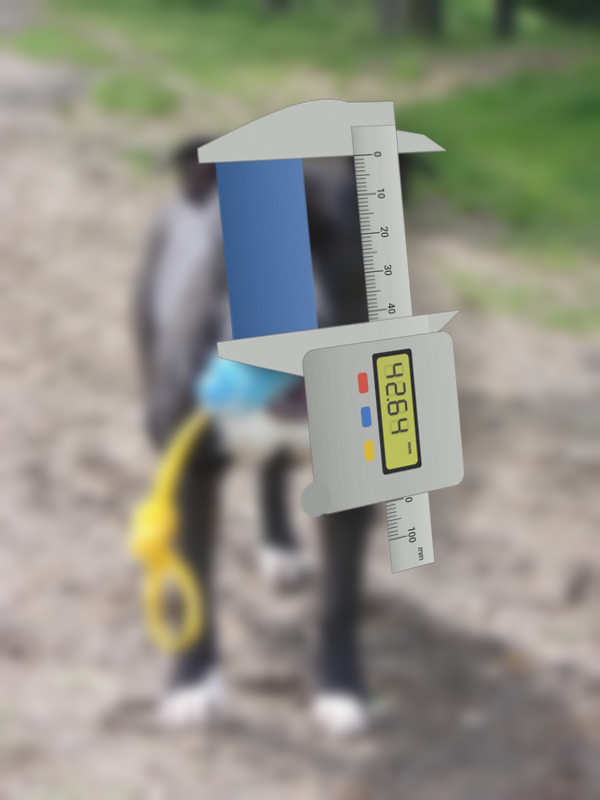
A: 42.64 (mm)
